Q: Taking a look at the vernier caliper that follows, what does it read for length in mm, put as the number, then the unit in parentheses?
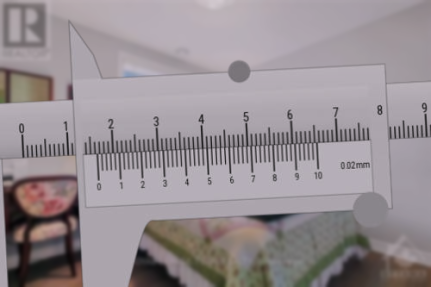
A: 16.5 (mm)
